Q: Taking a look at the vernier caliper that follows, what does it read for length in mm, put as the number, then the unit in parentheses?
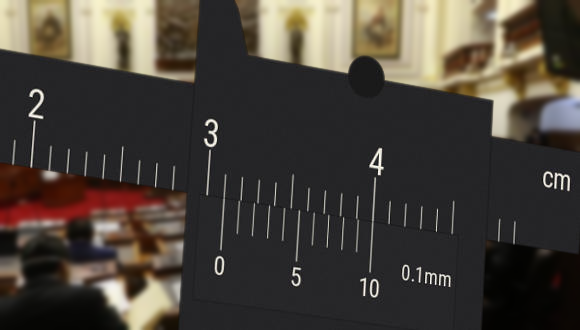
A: 31.0 (mm)
